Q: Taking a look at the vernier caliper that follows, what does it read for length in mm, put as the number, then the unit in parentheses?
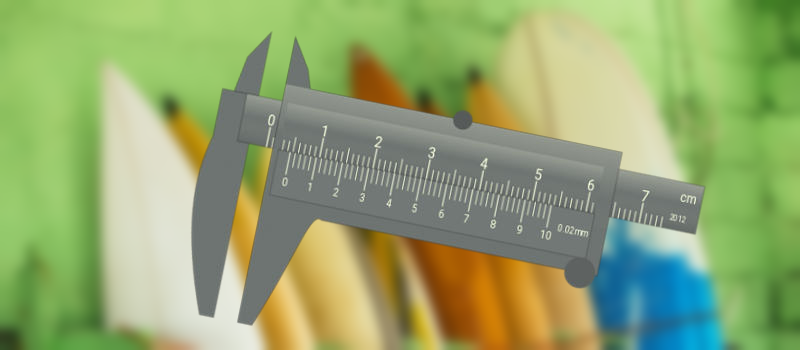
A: 4.5 (mm)
